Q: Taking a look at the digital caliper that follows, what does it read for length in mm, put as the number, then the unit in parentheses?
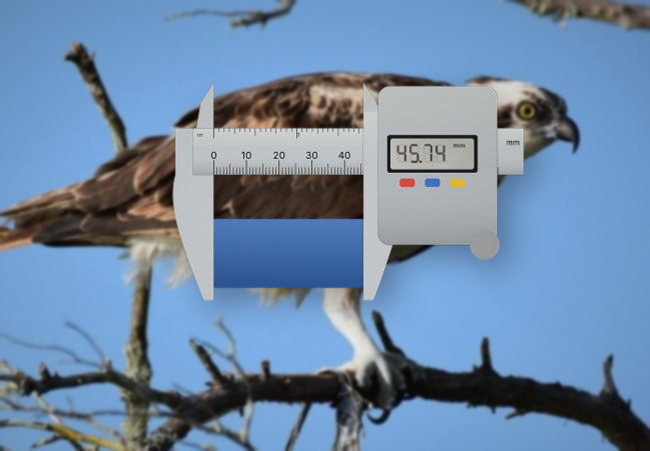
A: 45.74 (mm)
